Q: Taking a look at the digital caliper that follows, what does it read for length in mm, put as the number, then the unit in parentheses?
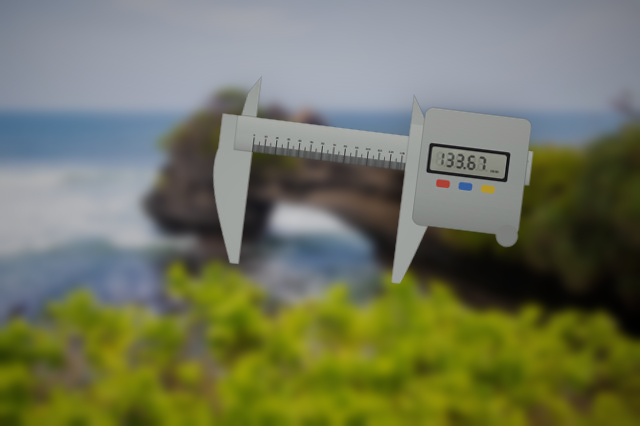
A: 133.67 (mm)
